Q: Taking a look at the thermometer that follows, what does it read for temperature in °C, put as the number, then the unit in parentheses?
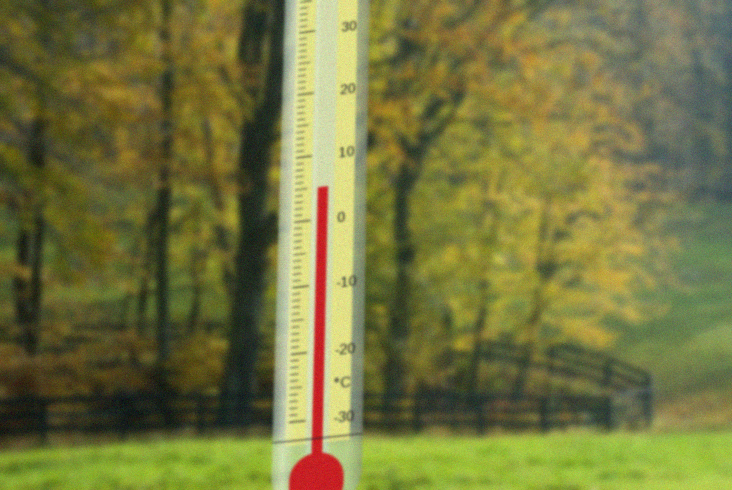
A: 5 (°C)
